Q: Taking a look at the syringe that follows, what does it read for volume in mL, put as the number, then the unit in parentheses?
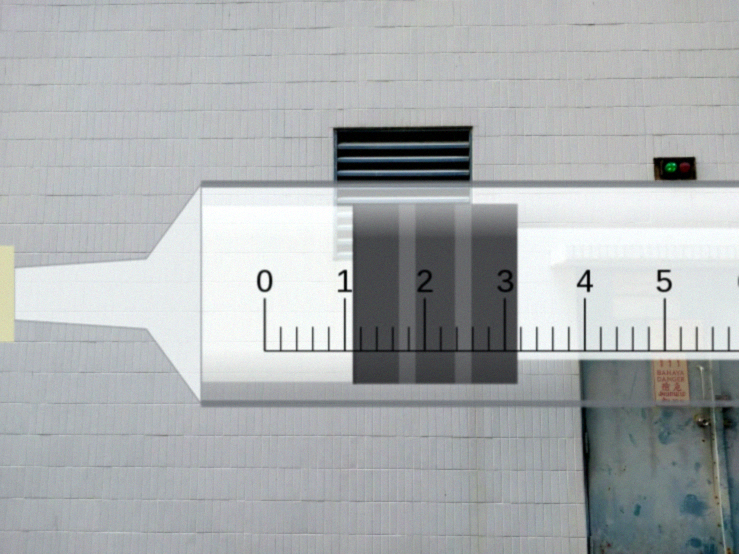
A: 1.1 (mL)
